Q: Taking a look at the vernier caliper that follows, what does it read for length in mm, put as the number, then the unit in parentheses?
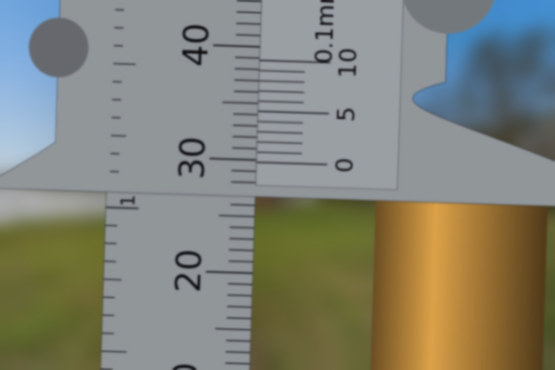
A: 29.8 (mm)
